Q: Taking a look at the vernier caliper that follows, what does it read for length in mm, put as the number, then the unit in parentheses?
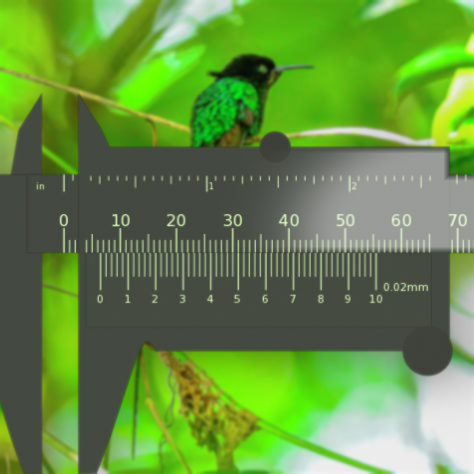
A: 6.5 (mm)
